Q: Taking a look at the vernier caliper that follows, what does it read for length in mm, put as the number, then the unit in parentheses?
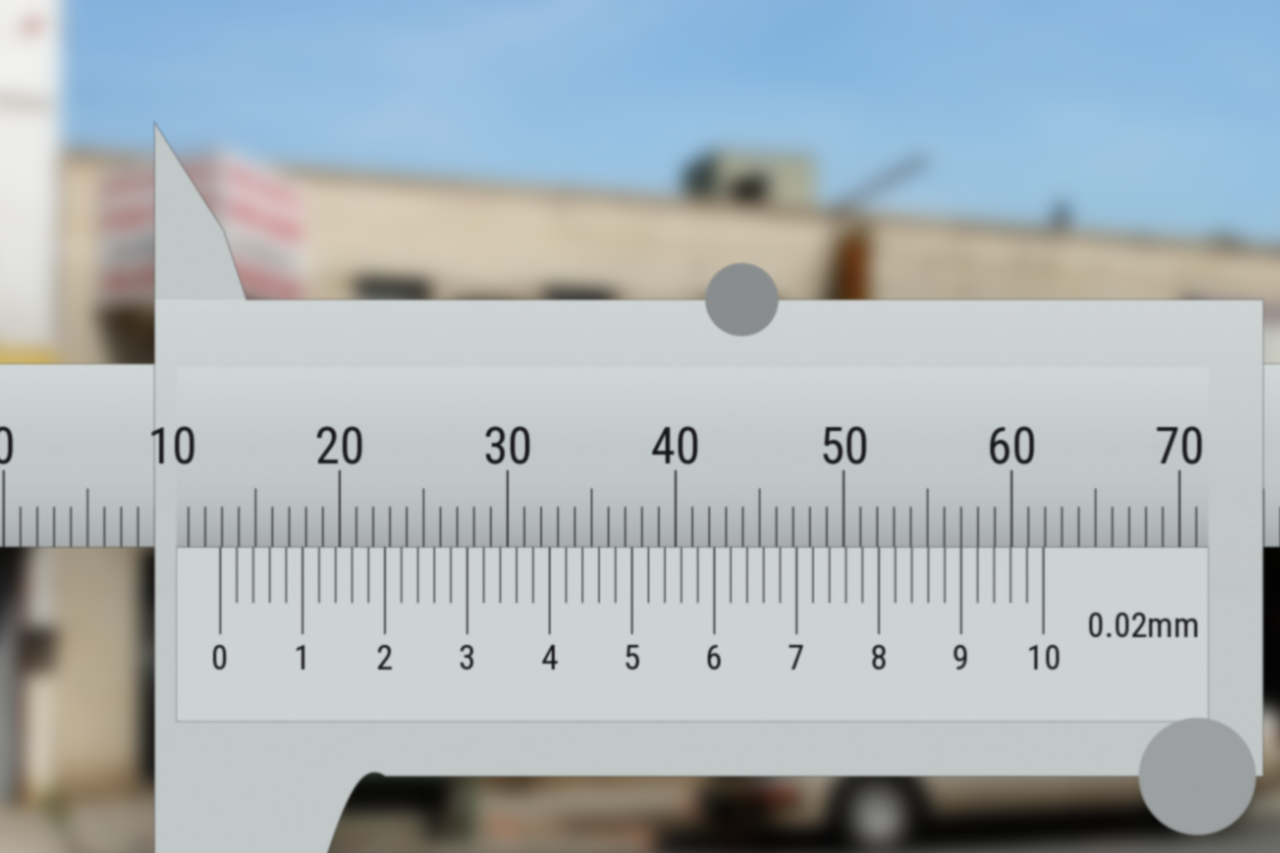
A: 12.9 (mm)
